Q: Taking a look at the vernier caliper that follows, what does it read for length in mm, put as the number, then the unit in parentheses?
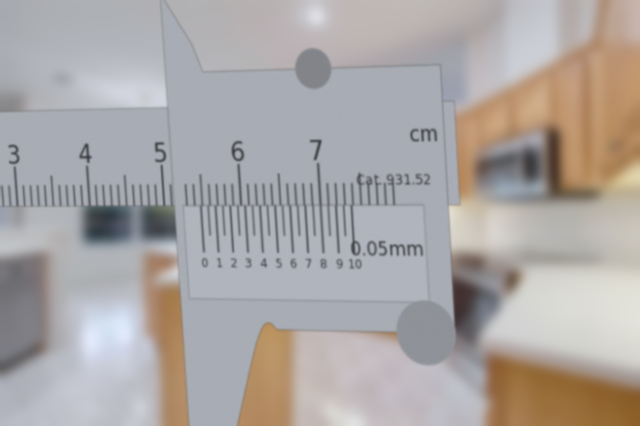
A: 54.8 (mm)
